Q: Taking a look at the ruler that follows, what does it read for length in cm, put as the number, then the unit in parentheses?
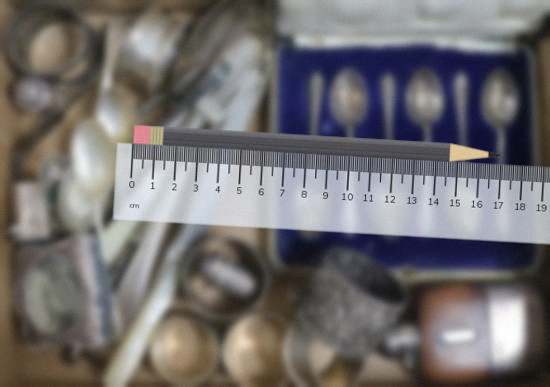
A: 17 (cm)
